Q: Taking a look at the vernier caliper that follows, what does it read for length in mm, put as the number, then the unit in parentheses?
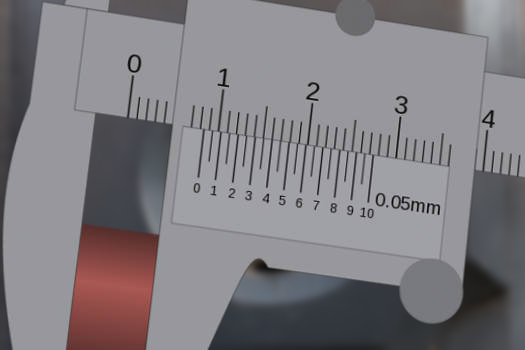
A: 8.4 (mm)
